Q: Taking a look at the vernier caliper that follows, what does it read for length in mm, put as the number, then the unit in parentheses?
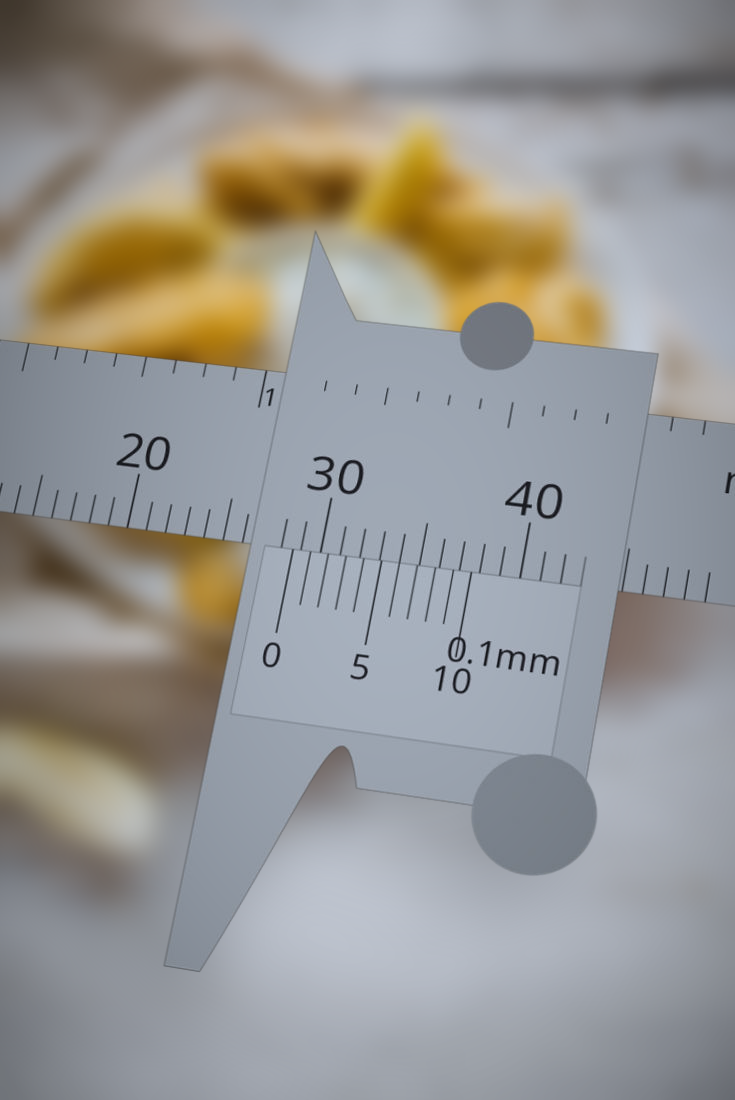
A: 28.6 (mm)
